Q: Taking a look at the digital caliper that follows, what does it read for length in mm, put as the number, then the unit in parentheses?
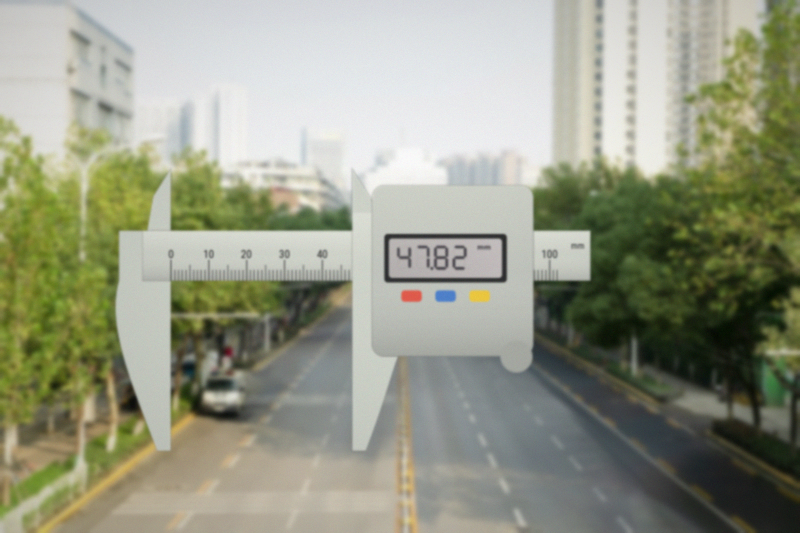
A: 47.82 (mm)
